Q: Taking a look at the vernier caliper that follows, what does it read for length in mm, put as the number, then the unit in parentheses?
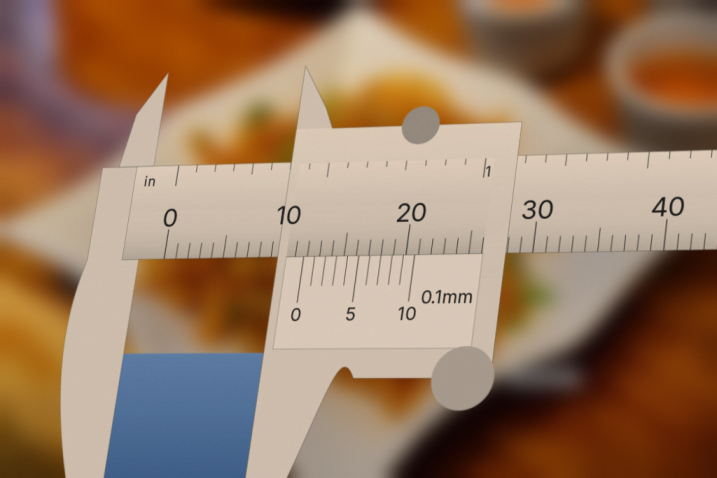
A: 11.7 (mm)
